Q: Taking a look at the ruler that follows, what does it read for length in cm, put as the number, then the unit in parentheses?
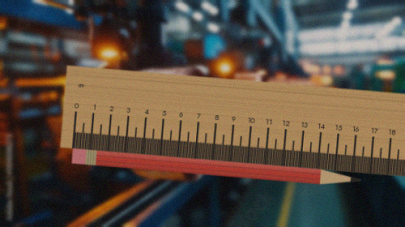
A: 16.5 (cm)
